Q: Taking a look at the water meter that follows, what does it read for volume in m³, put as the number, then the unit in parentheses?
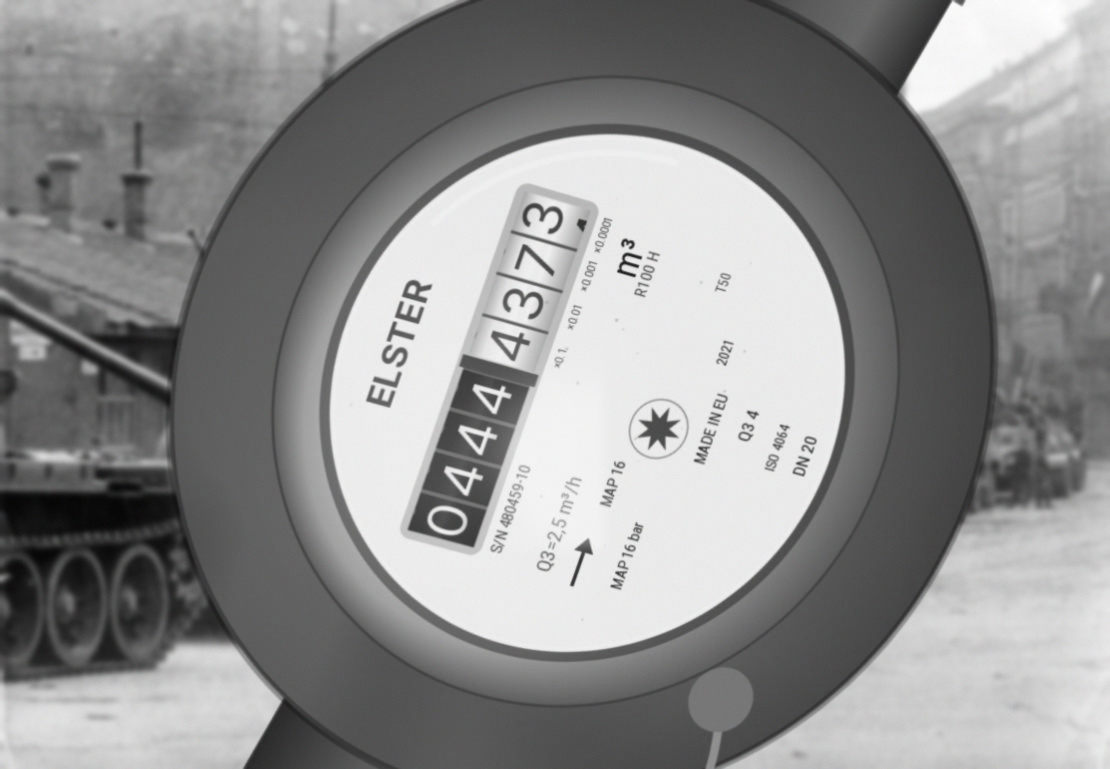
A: 444.4373 (m³)
